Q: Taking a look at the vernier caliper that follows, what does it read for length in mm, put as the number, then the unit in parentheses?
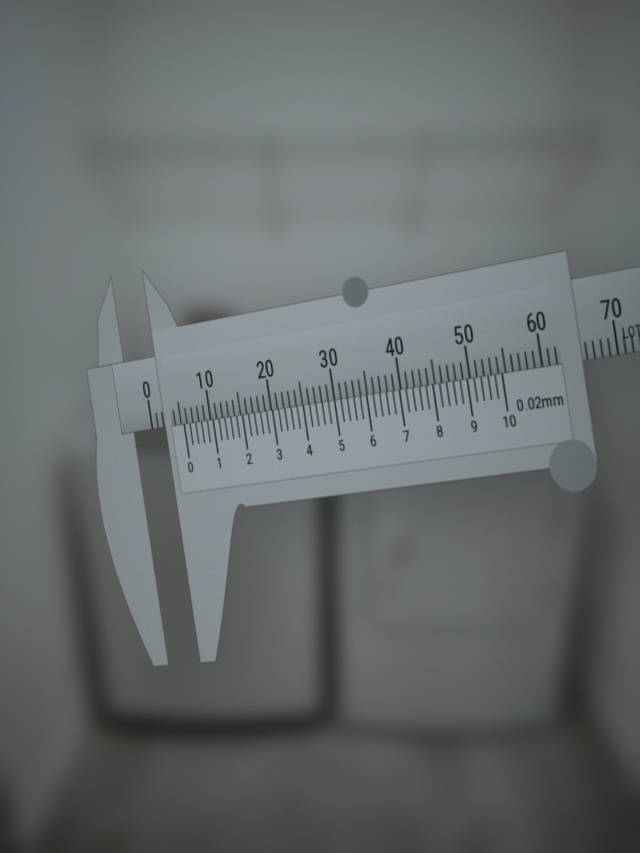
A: 5.5 (mm)
